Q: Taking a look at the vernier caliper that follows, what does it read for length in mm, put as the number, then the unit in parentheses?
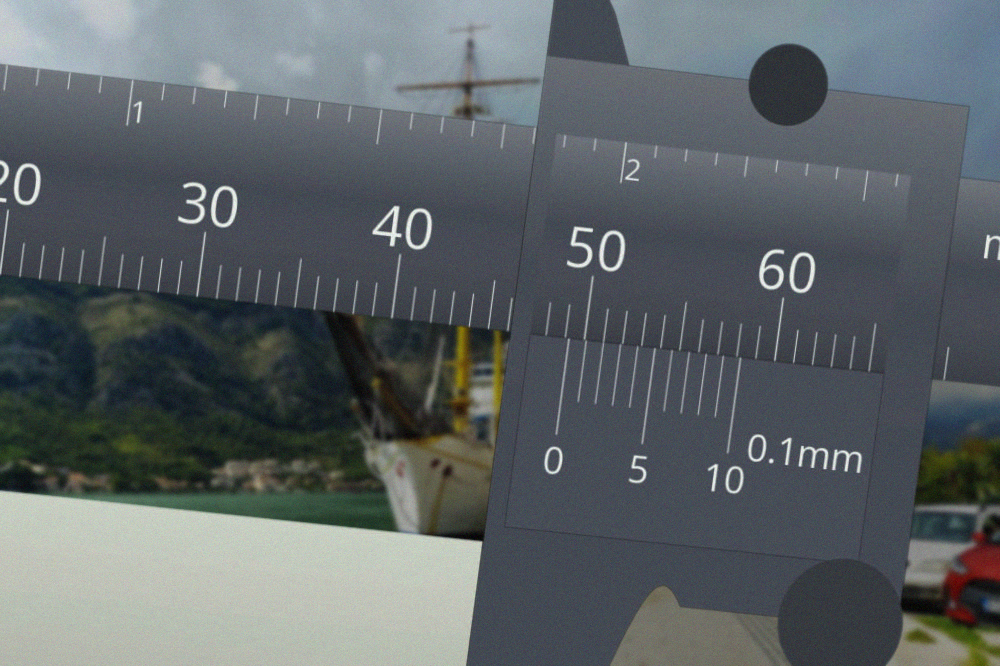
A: 49.2 (mm)
